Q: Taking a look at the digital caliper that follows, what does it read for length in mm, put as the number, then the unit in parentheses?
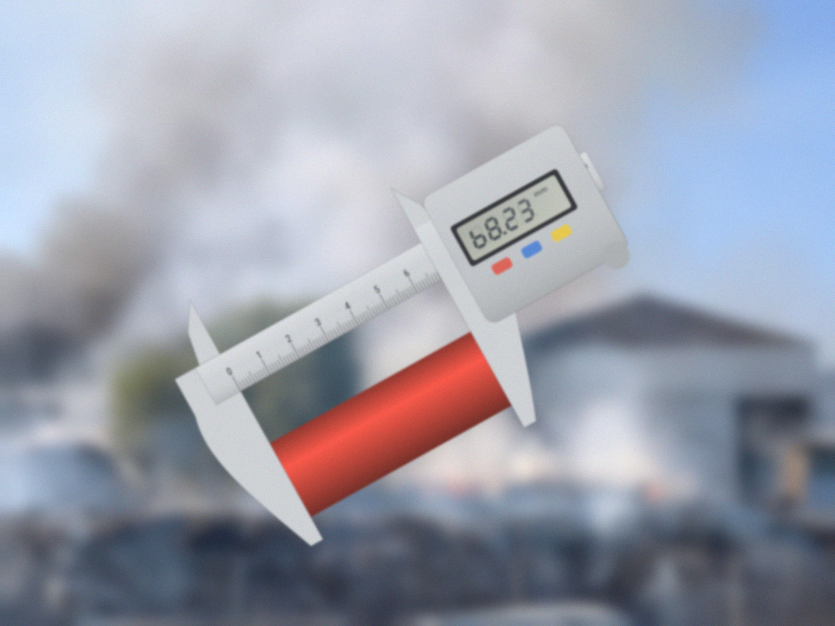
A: 68.23 (mm)
